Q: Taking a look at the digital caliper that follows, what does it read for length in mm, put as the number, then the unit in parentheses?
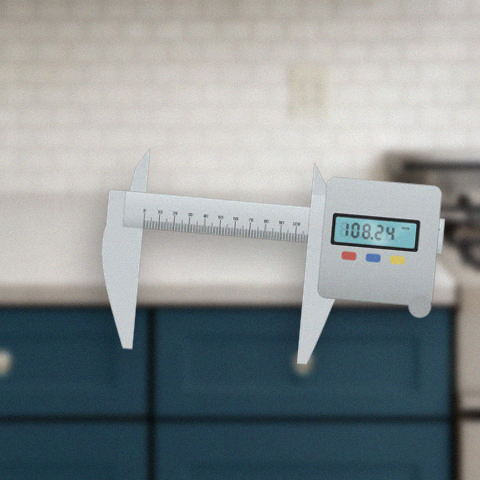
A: 108.24 (mm)
